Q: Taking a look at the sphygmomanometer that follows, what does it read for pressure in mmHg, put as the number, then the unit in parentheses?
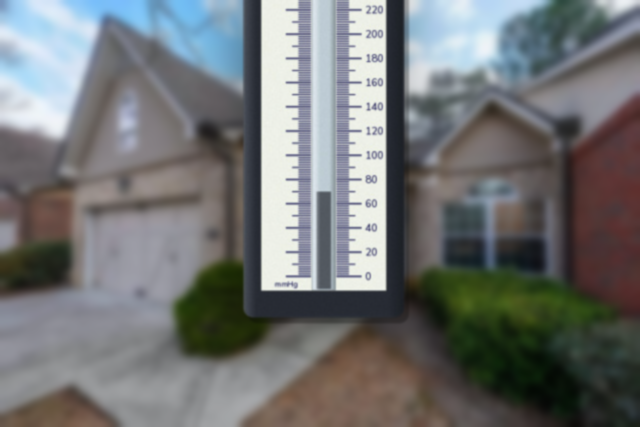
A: 70 (mmHg)
